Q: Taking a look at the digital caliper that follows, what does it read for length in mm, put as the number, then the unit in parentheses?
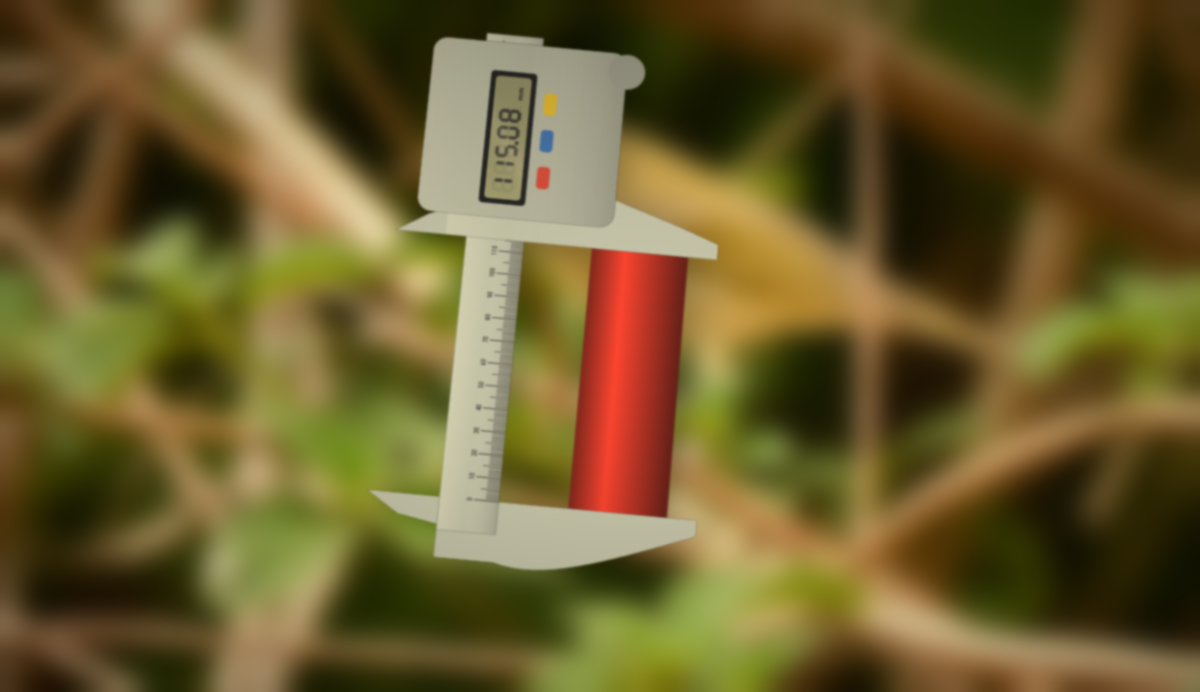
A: 115.08 (mm)
